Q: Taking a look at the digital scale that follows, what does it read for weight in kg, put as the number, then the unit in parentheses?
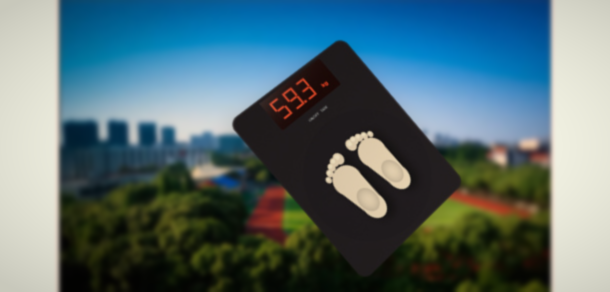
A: 59.3 (kg)
